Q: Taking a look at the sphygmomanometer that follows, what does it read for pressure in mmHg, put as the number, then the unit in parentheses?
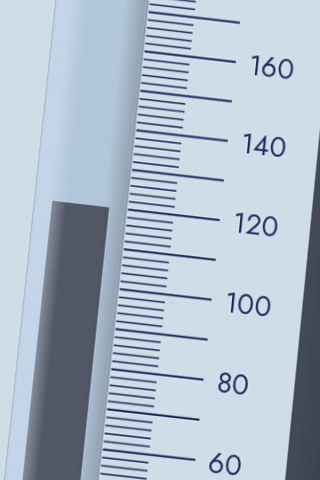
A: 120 (mmHg)
